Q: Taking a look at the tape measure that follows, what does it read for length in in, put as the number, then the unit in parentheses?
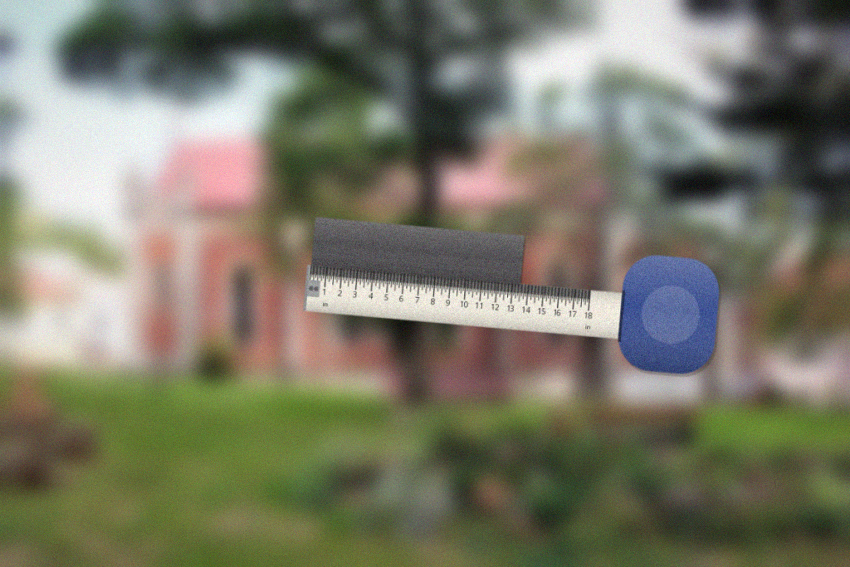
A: 13.5 (in)
